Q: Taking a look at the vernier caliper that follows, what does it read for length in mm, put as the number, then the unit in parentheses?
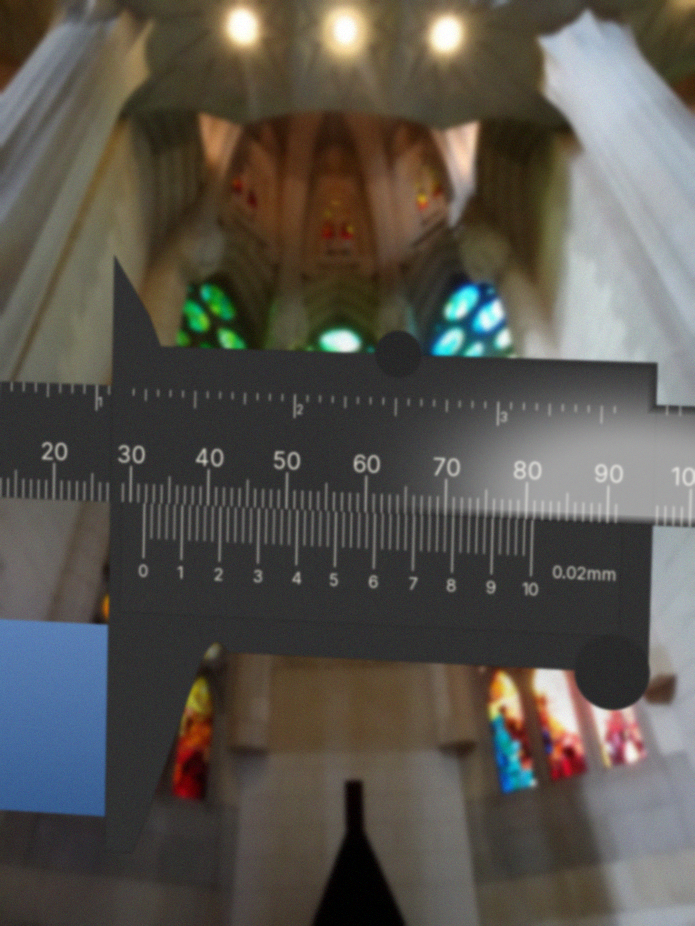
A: 31.8 (mm)
